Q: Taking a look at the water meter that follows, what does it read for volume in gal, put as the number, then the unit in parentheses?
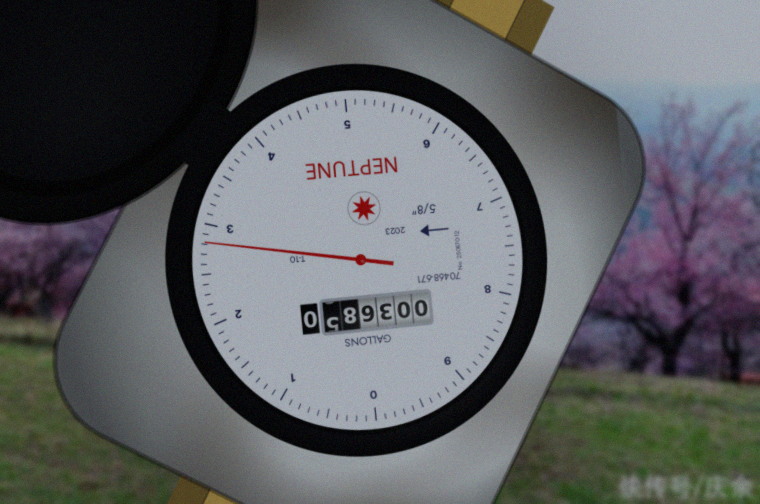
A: 36852.8 (gal)
